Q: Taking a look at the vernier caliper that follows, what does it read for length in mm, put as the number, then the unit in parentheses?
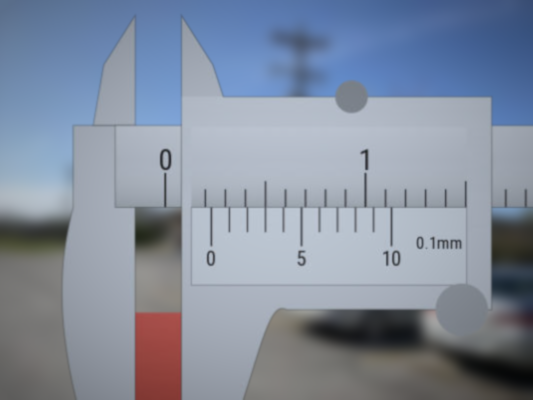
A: 2.3 (mm)
